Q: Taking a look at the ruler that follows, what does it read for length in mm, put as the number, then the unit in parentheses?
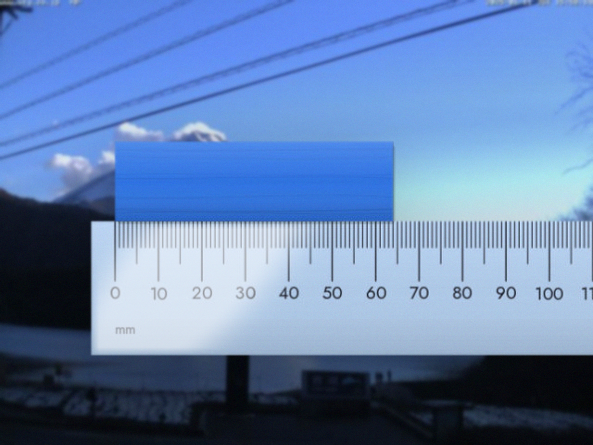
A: 64 (mm)
